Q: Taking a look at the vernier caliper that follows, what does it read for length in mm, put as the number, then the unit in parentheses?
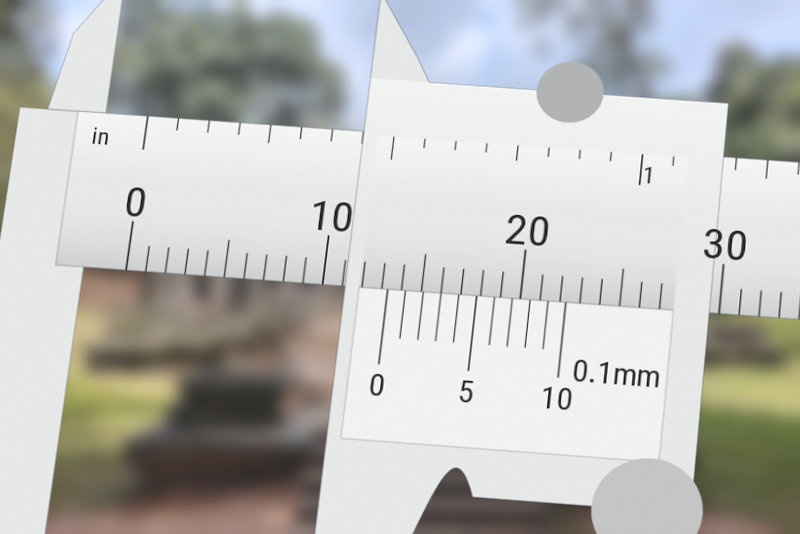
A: 13.3 (mm)
